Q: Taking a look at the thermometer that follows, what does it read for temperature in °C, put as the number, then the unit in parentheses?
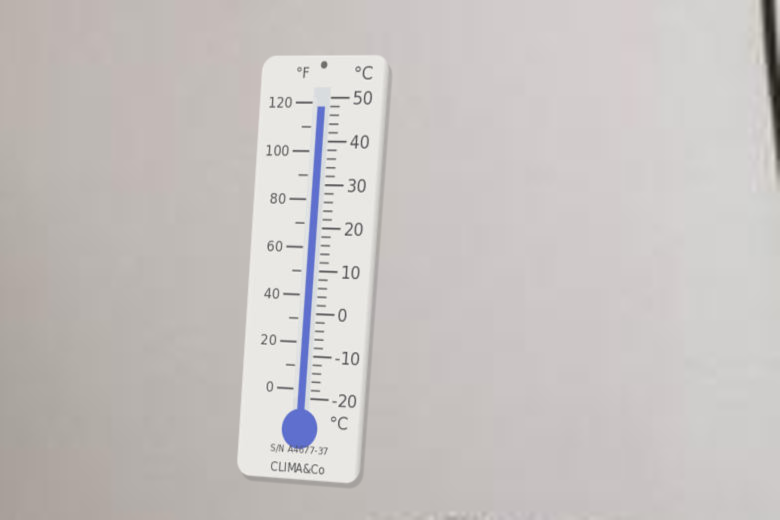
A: 48 (°C)
